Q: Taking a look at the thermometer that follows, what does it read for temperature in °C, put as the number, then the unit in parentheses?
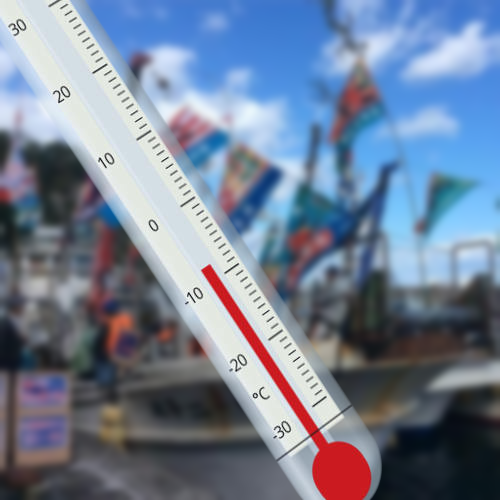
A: -8 (°C)
